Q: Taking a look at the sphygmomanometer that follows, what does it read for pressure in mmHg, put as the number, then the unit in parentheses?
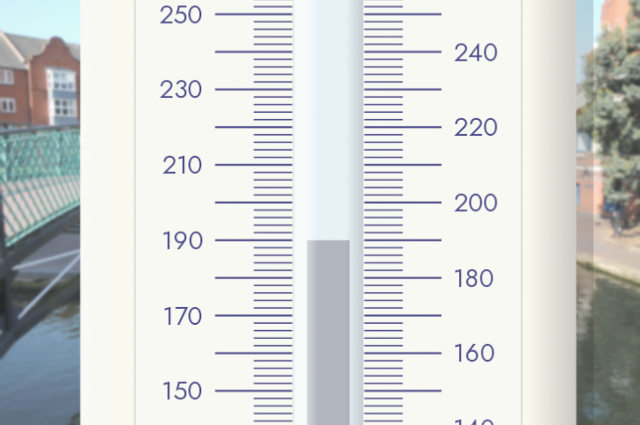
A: 190 (mmHg)
